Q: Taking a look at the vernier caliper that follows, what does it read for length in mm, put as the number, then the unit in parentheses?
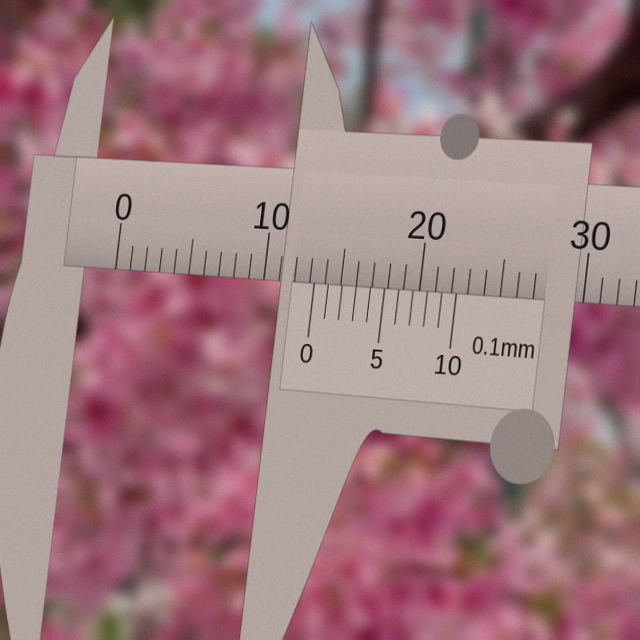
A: 13.3 (mm)
